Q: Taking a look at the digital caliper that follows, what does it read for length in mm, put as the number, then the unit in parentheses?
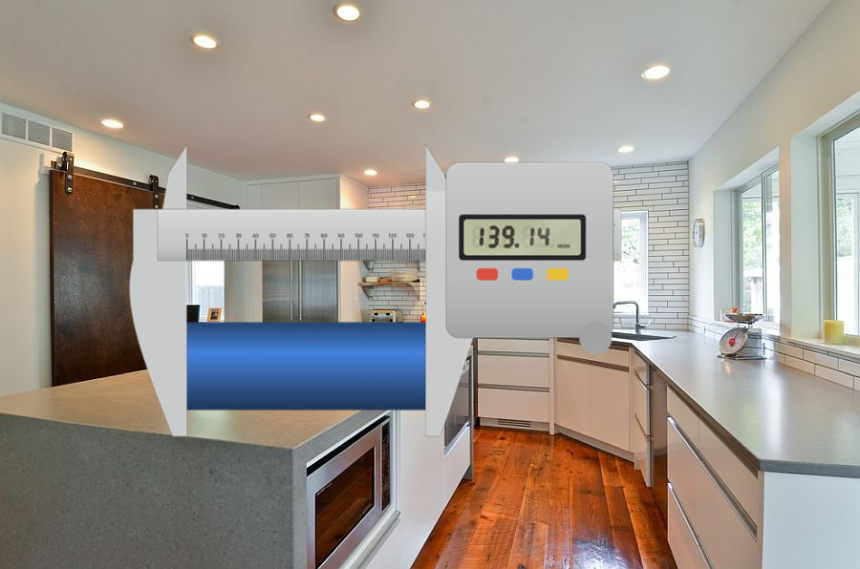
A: 139.14 (mm)
